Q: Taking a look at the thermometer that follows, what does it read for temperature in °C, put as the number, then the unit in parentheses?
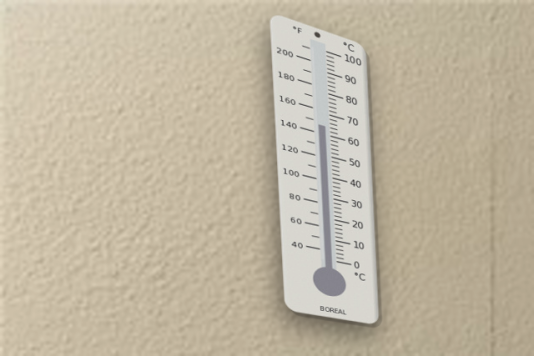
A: 64 (°C)
